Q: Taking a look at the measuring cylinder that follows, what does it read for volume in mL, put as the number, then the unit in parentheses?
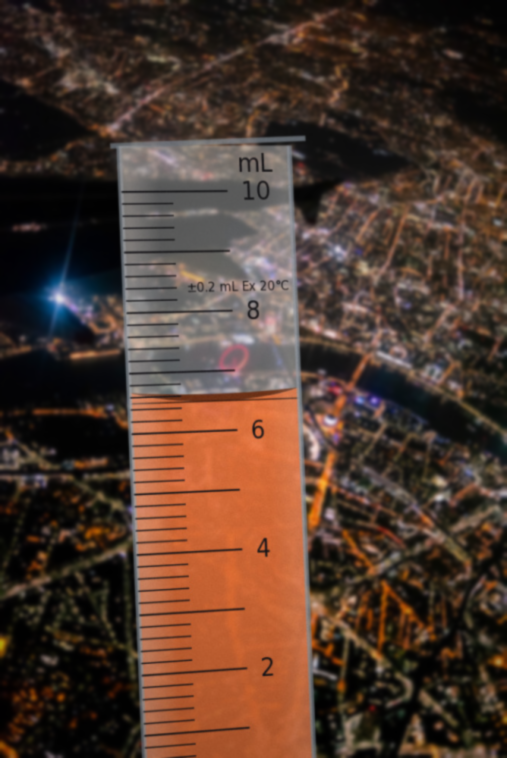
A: 6.5 (mL)
